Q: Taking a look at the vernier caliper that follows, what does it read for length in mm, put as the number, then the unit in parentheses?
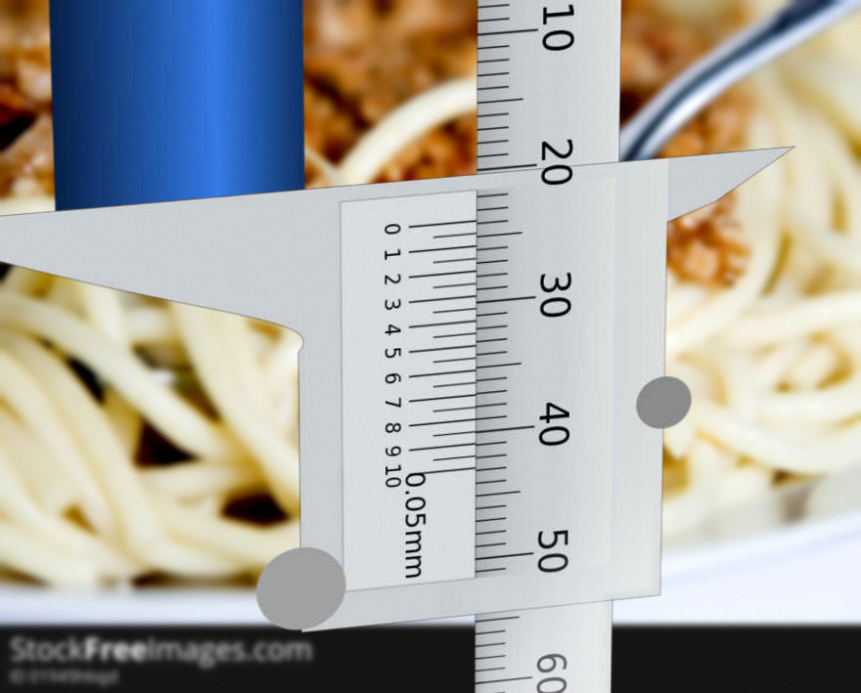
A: 23.8 (mm)
